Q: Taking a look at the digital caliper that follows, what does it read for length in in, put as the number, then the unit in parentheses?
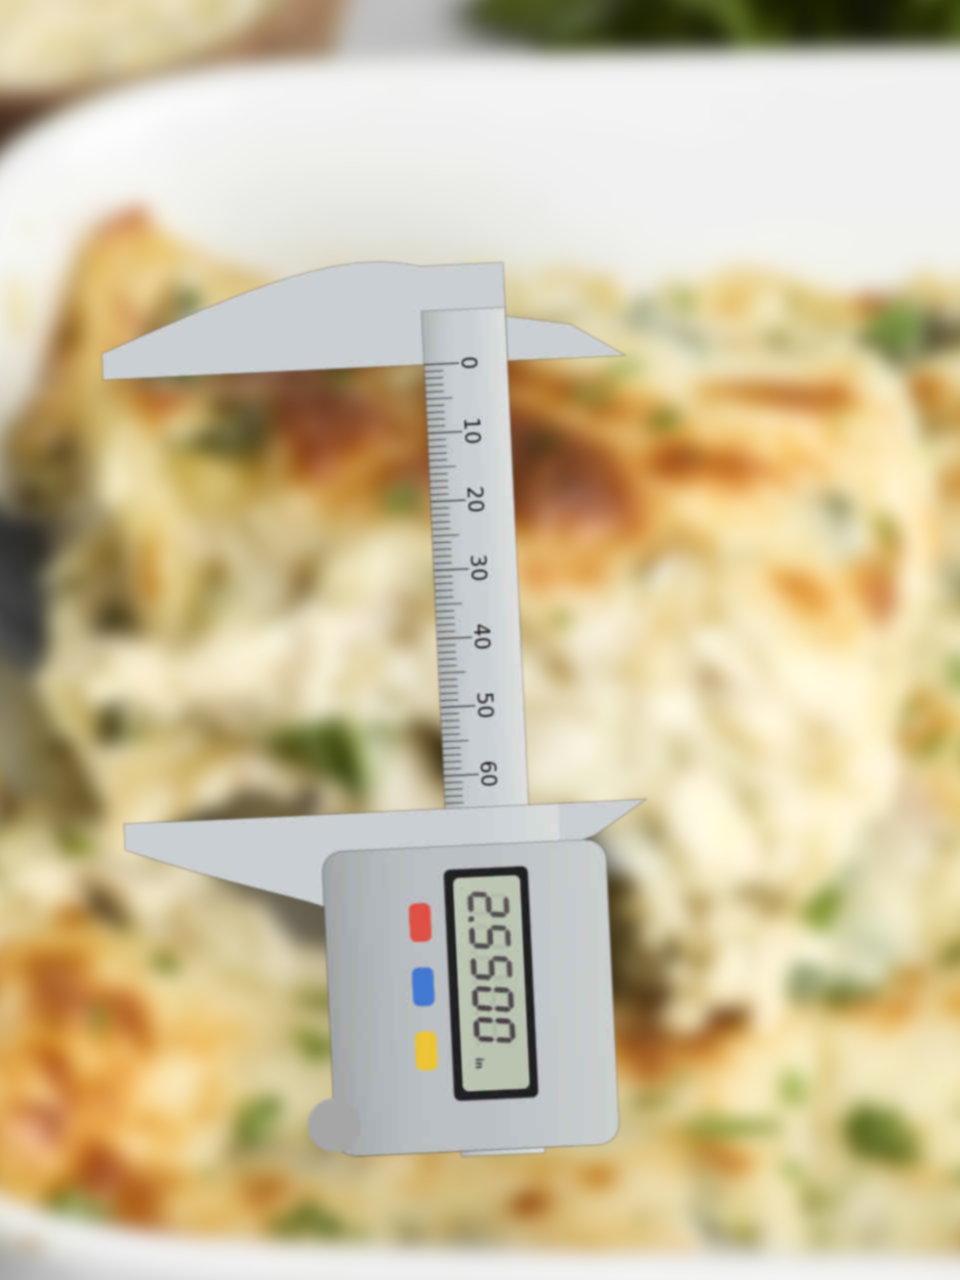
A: 2.5500 (in)
